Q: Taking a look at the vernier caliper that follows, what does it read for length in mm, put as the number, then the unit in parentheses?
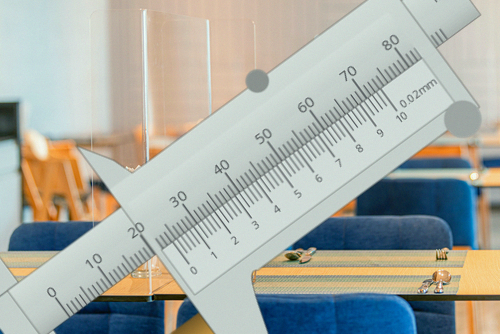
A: 24.2 (mm)
